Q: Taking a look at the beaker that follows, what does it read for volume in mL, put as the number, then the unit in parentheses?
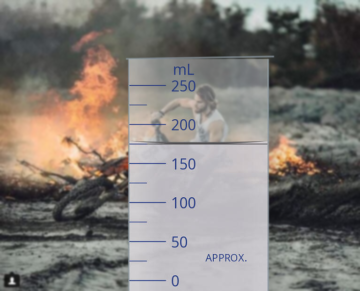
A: 175 (mL)
